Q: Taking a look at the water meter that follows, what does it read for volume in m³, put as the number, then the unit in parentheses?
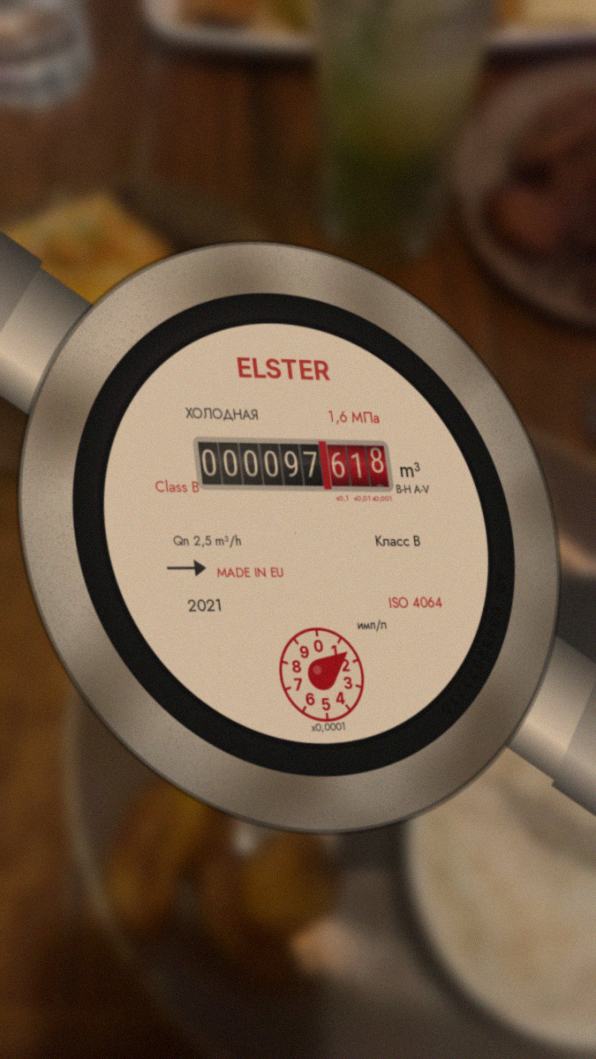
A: 97.6181 (m³)
